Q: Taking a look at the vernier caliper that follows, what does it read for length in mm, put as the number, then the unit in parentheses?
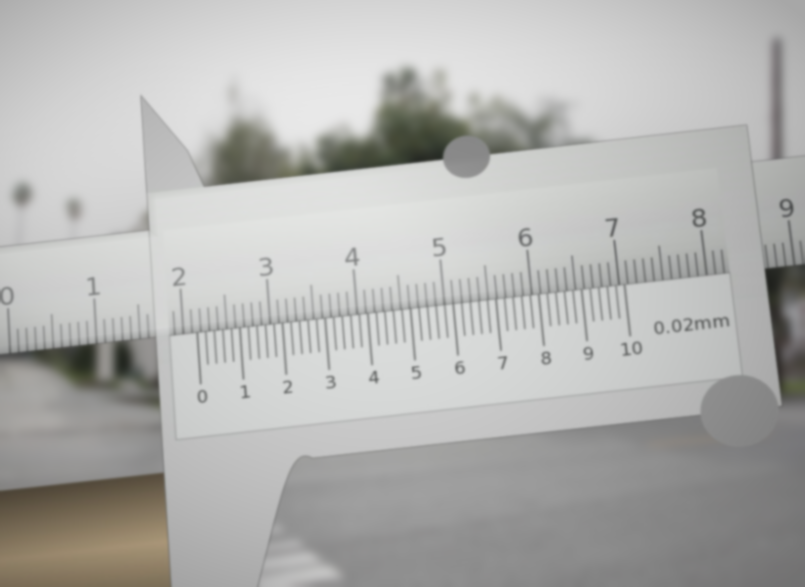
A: 21.6 (mm)
